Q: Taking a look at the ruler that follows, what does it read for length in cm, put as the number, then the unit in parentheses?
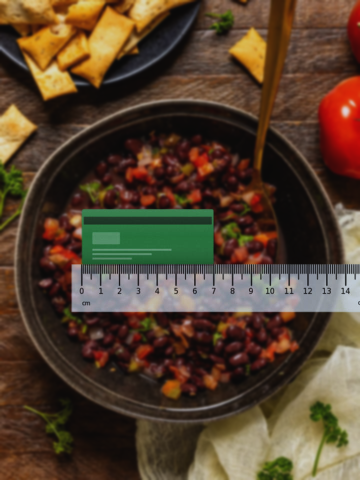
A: 7 (cm)
